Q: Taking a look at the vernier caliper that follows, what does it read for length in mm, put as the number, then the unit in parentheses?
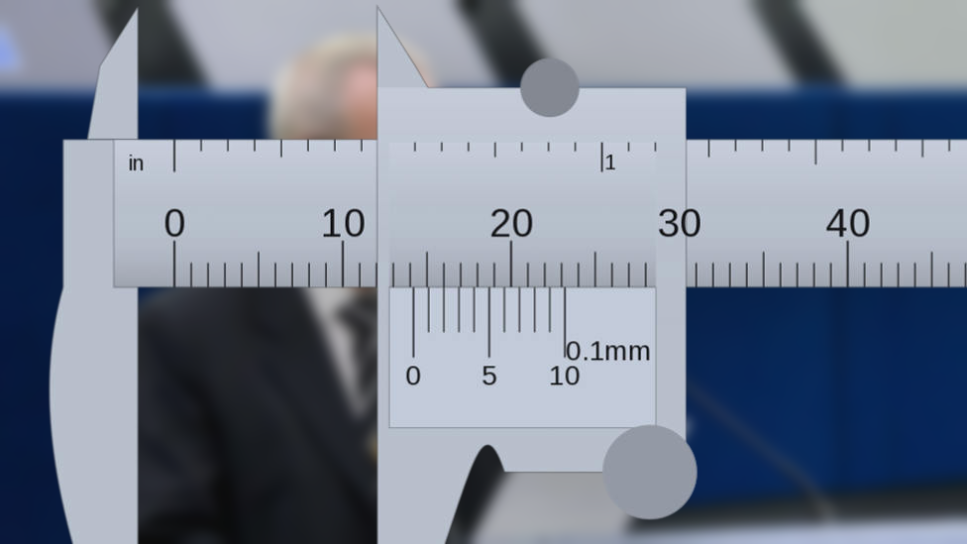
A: 14.2 (mm)
